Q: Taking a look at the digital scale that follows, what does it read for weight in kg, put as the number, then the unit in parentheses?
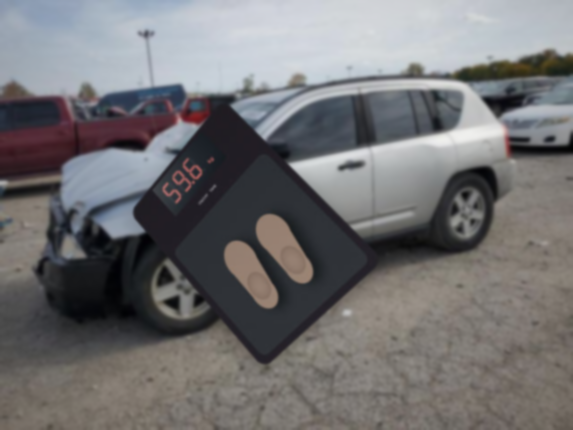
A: 59.6 (kg)
